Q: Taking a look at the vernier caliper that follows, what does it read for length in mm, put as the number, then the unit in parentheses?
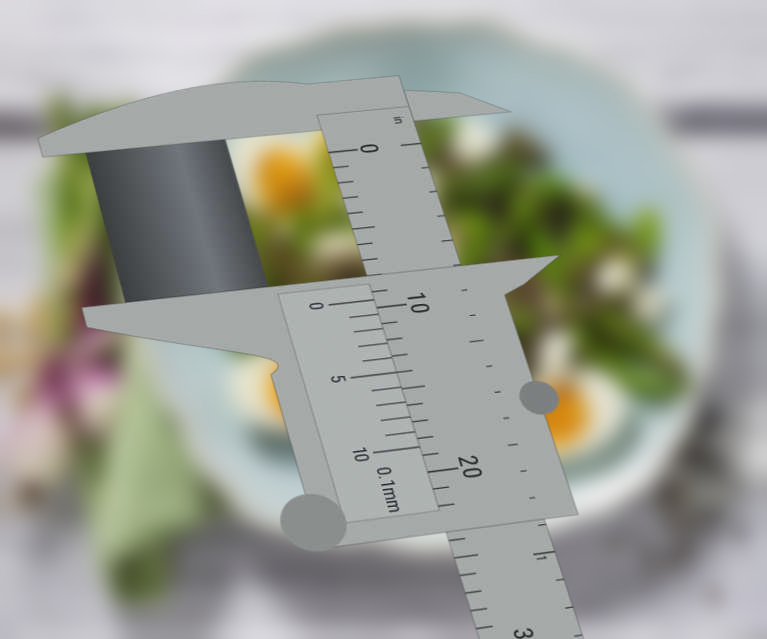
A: 9.5 (mm)
